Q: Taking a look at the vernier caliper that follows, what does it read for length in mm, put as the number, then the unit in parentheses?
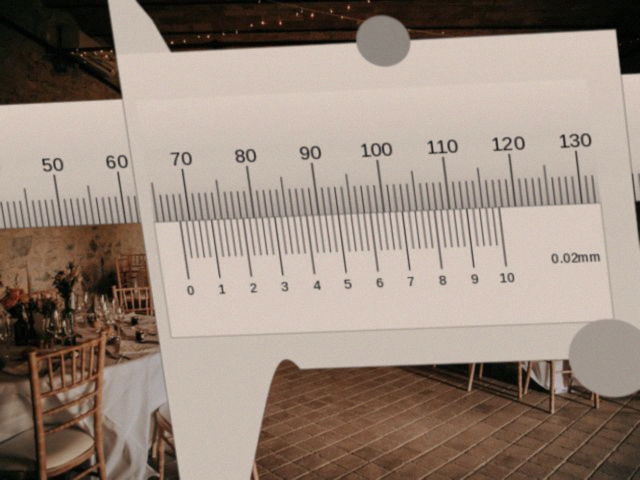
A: 68.5 (mm)
